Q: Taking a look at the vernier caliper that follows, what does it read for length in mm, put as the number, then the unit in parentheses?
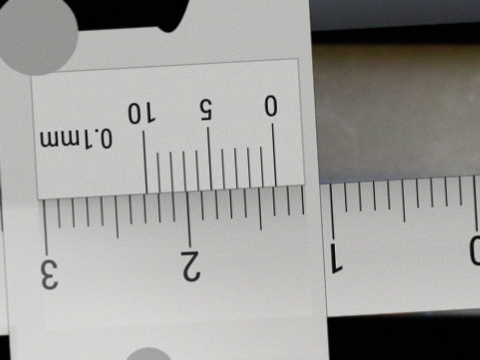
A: 13.8 (mm)
